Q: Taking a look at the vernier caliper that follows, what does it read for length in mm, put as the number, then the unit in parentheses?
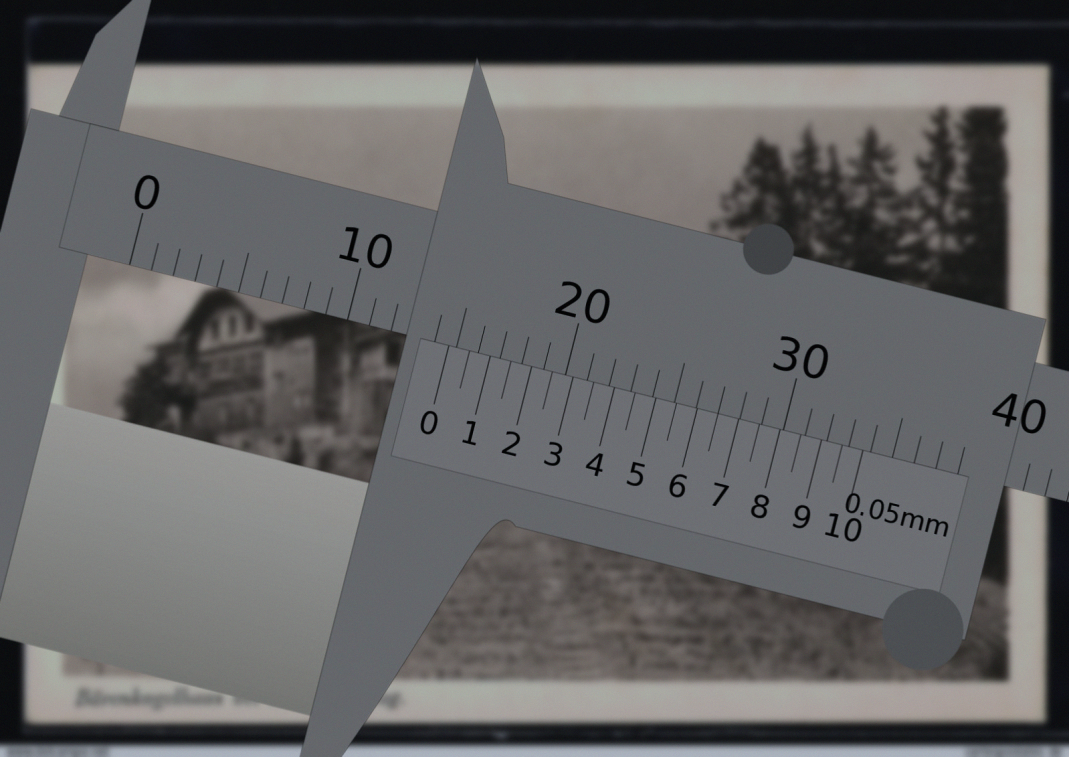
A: 14.65 (mm)
